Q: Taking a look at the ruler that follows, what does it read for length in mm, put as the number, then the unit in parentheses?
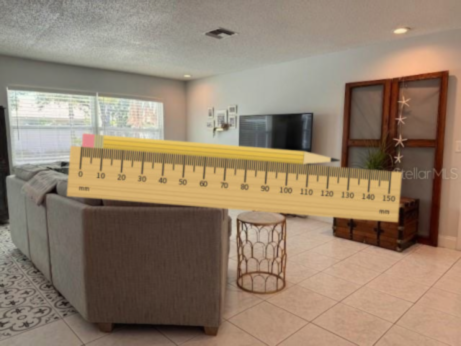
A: 125 (mm)
